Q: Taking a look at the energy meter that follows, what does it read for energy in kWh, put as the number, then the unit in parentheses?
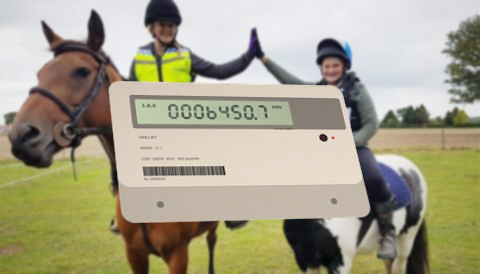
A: 6450.7 (kWh)
